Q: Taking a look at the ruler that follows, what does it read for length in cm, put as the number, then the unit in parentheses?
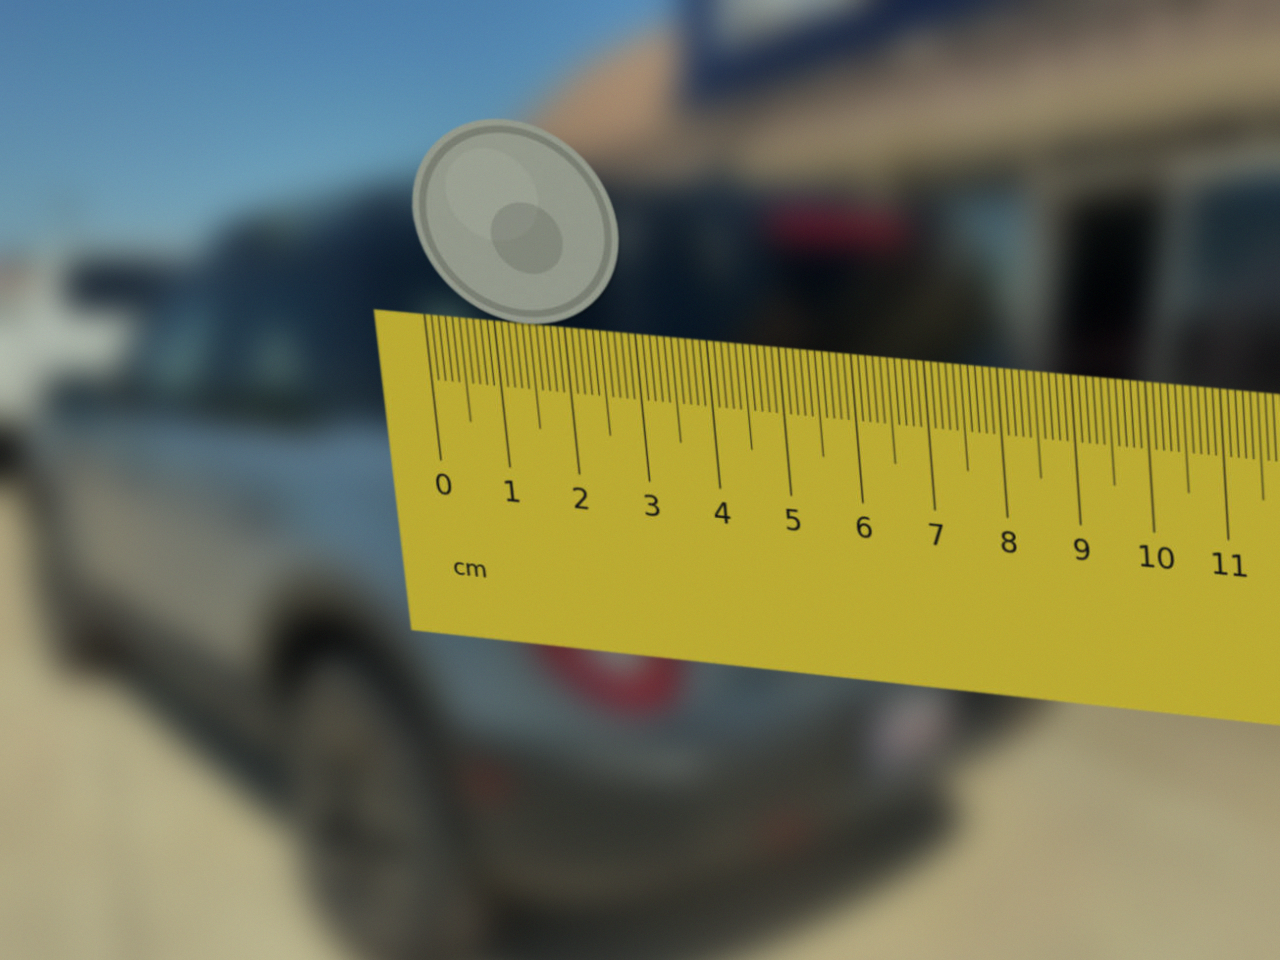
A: 2.9 (cm)
